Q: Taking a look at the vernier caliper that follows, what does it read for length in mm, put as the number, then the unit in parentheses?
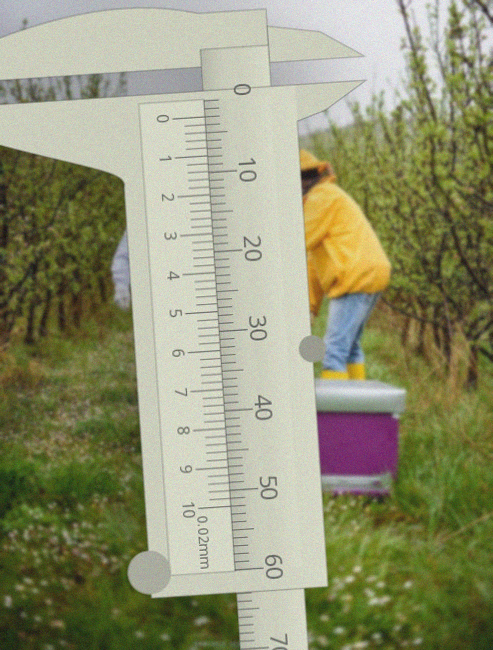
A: 3.0 (mm)
